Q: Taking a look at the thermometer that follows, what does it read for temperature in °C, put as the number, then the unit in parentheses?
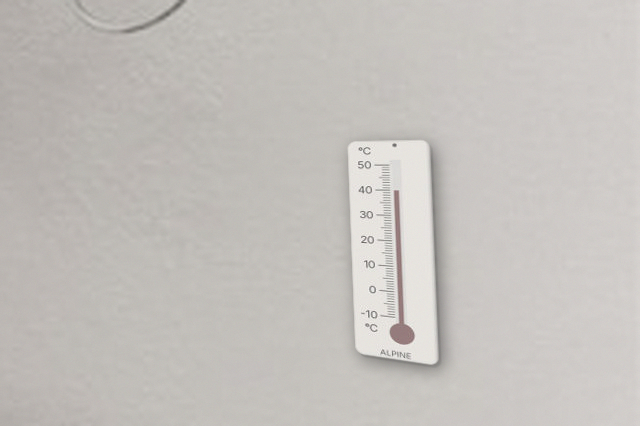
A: 40 (°C)
